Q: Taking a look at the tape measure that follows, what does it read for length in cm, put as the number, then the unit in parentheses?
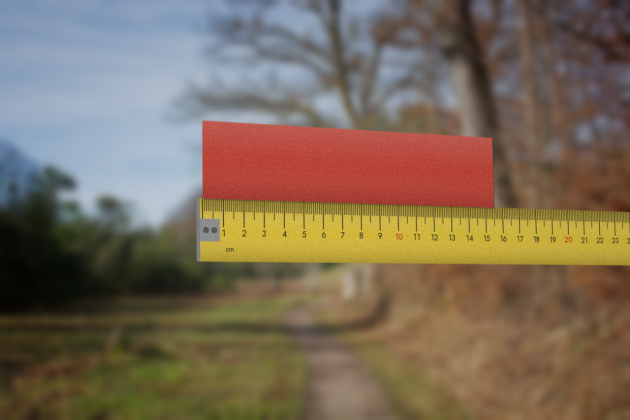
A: 15.5 (cm)
